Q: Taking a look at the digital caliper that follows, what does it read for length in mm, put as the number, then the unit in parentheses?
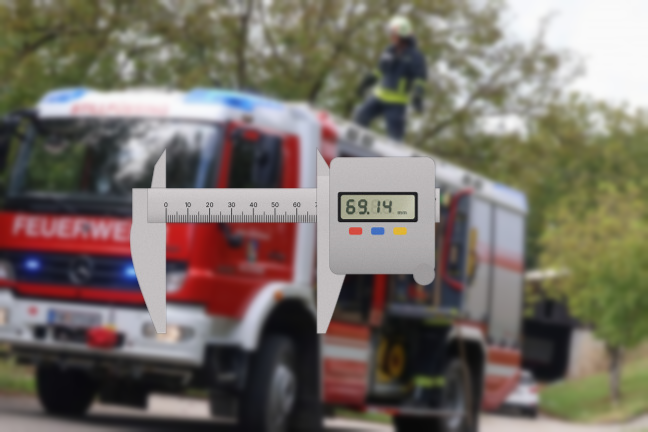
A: 69.14 (mm)
